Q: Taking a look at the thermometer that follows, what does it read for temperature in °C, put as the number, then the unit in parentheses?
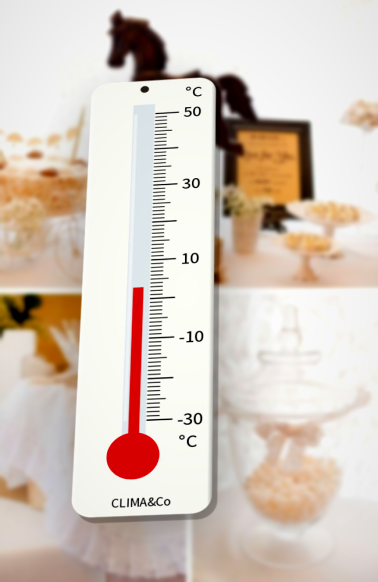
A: 3 (°C)
